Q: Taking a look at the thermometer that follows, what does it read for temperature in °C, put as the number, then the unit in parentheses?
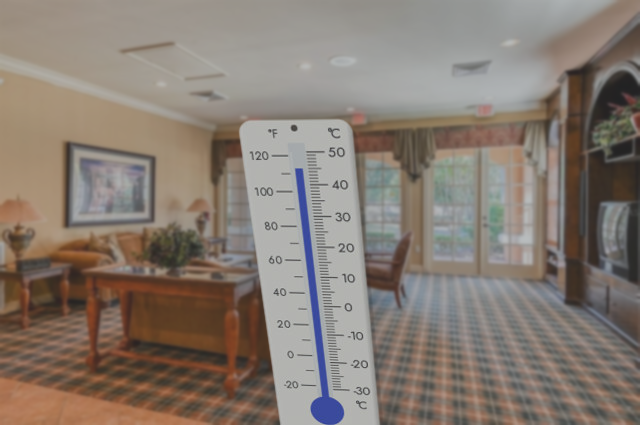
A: 45 (°C)
